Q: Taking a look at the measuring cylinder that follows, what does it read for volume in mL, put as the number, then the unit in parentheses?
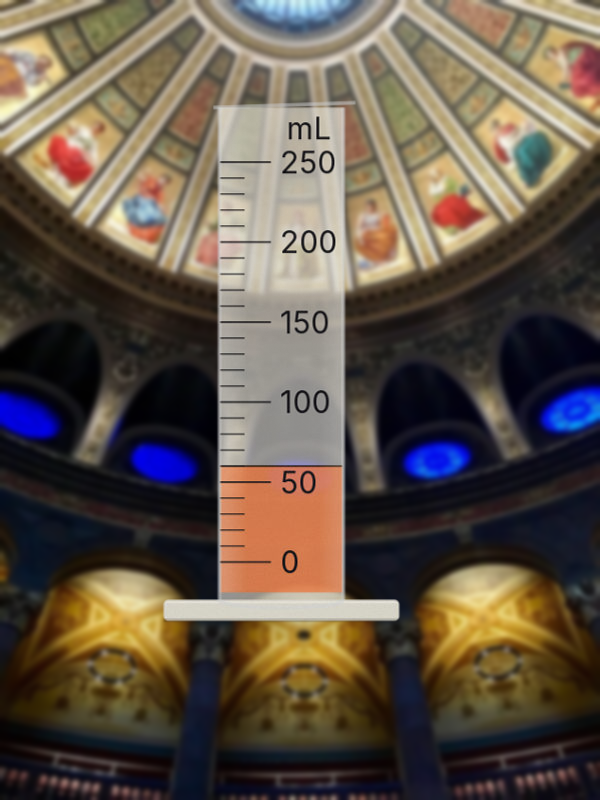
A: 60 (mL)
